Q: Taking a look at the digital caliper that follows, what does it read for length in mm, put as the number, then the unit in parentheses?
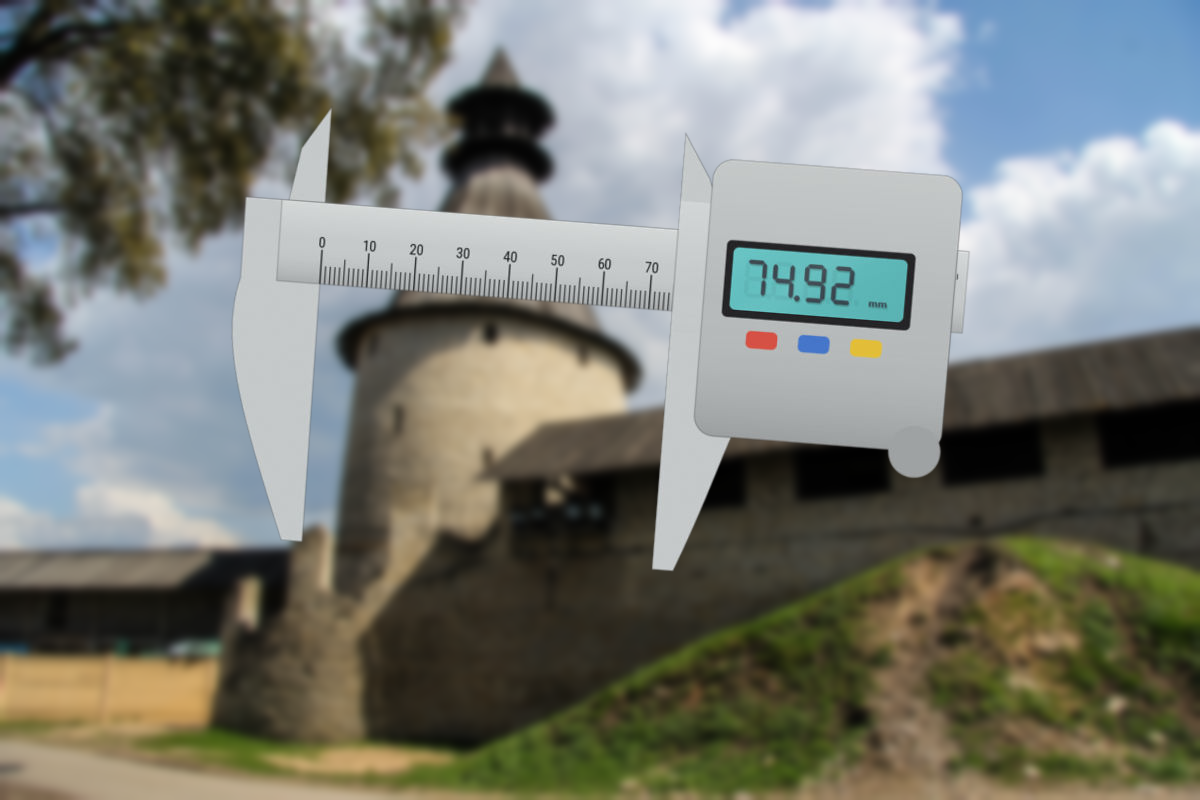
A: 74.92 (mm)
